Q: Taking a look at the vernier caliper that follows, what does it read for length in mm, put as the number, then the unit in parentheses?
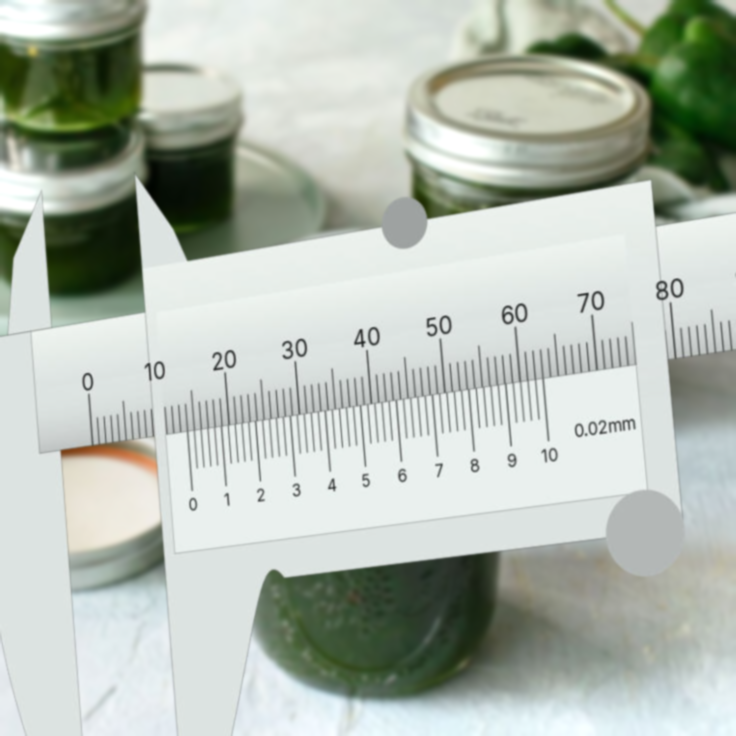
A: 14.0 (mm)
